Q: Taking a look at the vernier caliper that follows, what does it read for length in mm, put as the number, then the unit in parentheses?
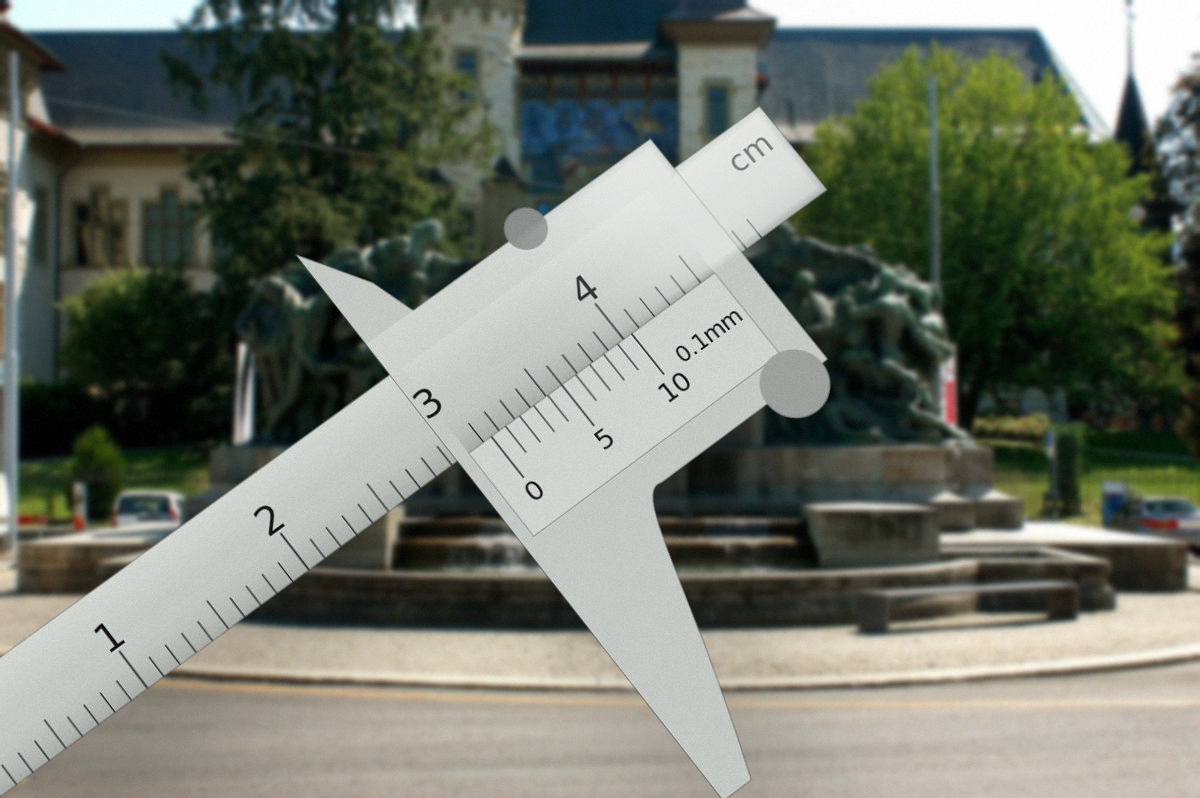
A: 31.5 (mm)
